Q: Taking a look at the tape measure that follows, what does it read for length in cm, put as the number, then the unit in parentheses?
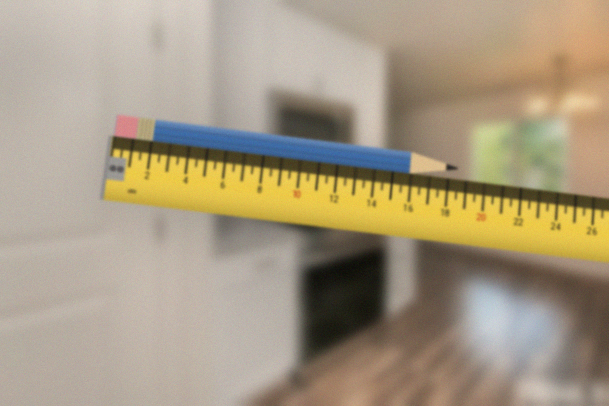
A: 18.5 (cm)
